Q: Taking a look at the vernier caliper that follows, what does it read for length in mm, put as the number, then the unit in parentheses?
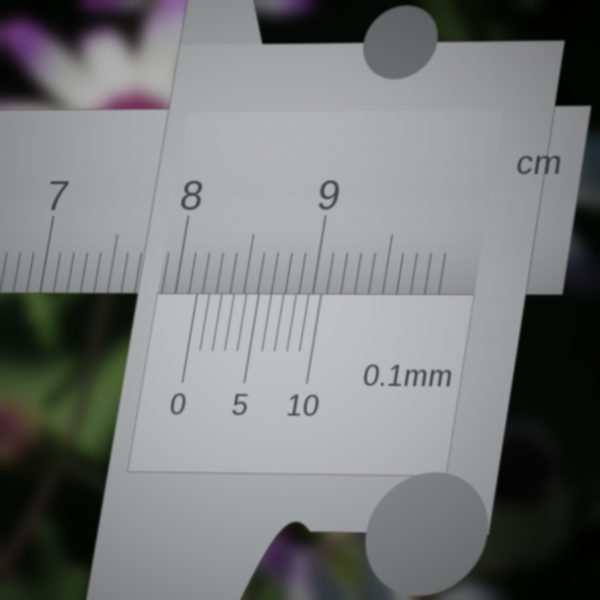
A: 81.6 (mm)
